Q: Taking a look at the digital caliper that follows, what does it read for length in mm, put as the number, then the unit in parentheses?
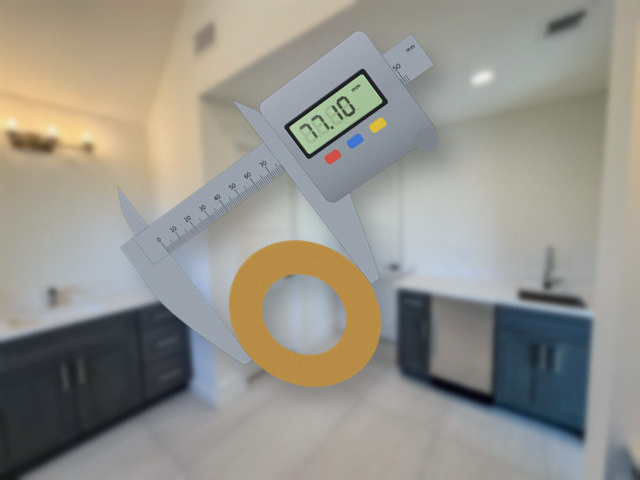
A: 77.10 (mm)
